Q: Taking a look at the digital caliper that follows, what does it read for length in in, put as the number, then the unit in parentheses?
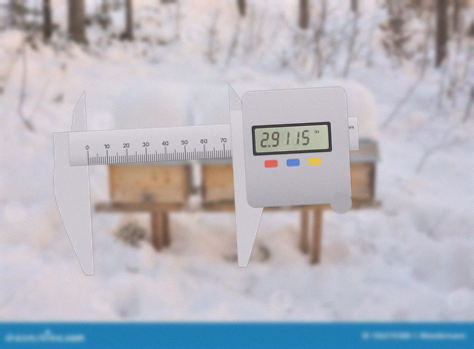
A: 2.9115 (in)
